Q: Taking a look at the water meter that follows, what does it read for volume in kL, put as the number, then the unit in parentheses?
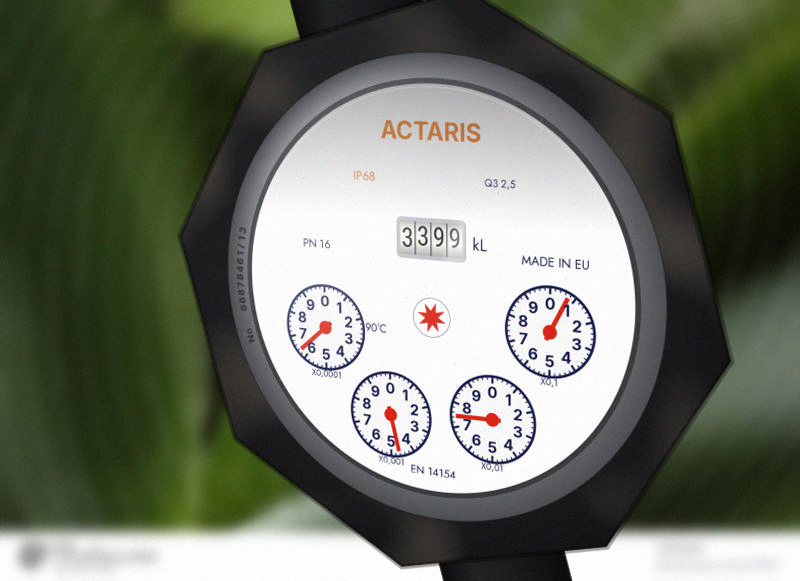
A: 3399.0746 (kL)
